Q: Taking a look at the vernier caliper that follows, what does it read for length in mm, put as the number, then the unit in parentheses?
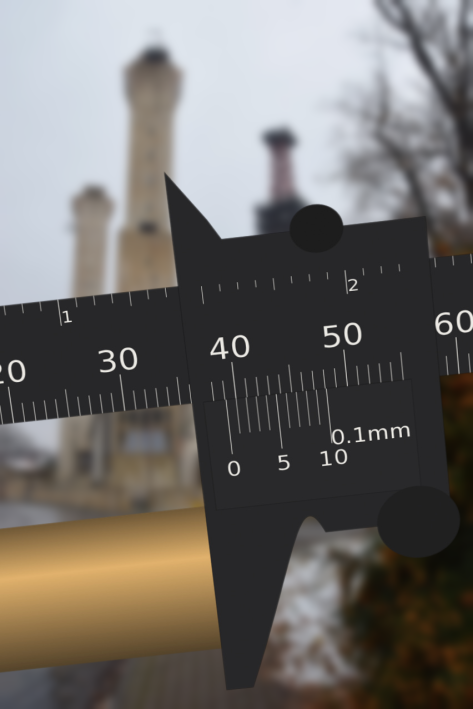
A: 39.1 (mm)
